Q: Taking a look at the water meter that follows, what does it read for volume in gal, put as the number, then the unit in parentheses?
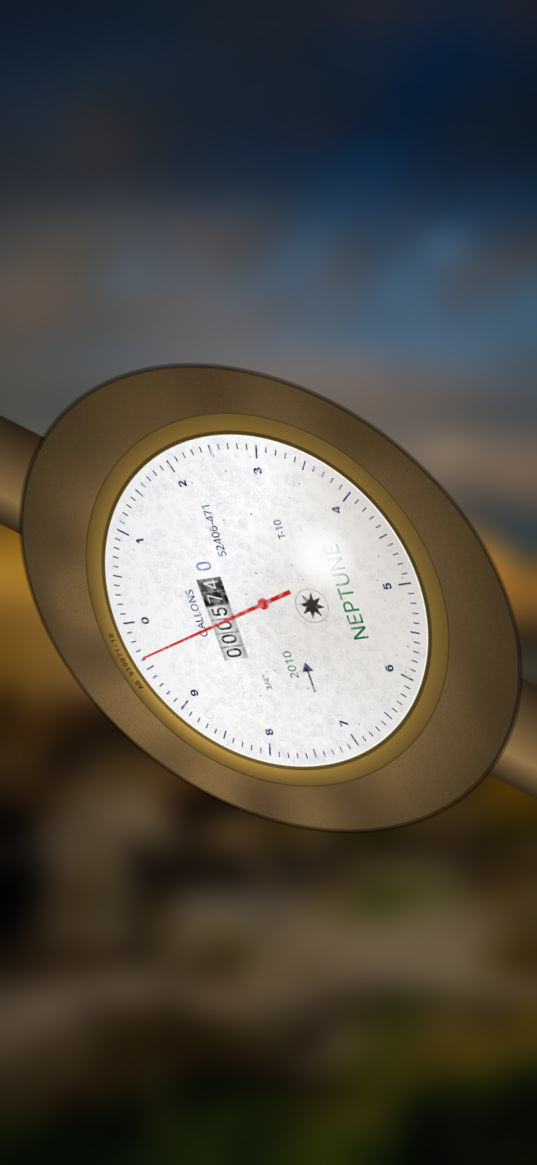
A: 5739.6 (gal)
